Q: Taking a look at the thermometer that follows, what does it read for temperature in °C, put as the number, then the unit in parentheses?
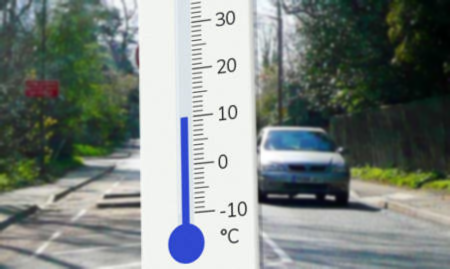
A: 10 (°C)
